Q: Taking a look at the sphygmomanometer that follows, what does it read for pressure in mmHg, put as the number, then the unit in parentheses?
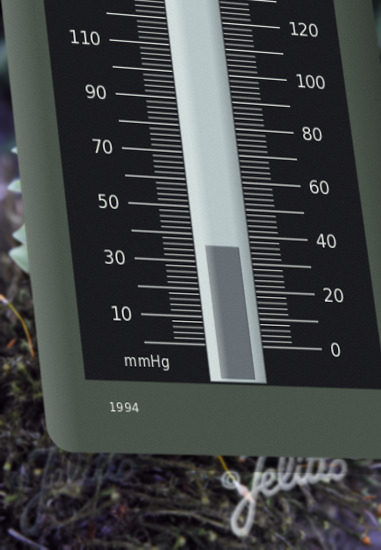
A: 36 (mmHg)
